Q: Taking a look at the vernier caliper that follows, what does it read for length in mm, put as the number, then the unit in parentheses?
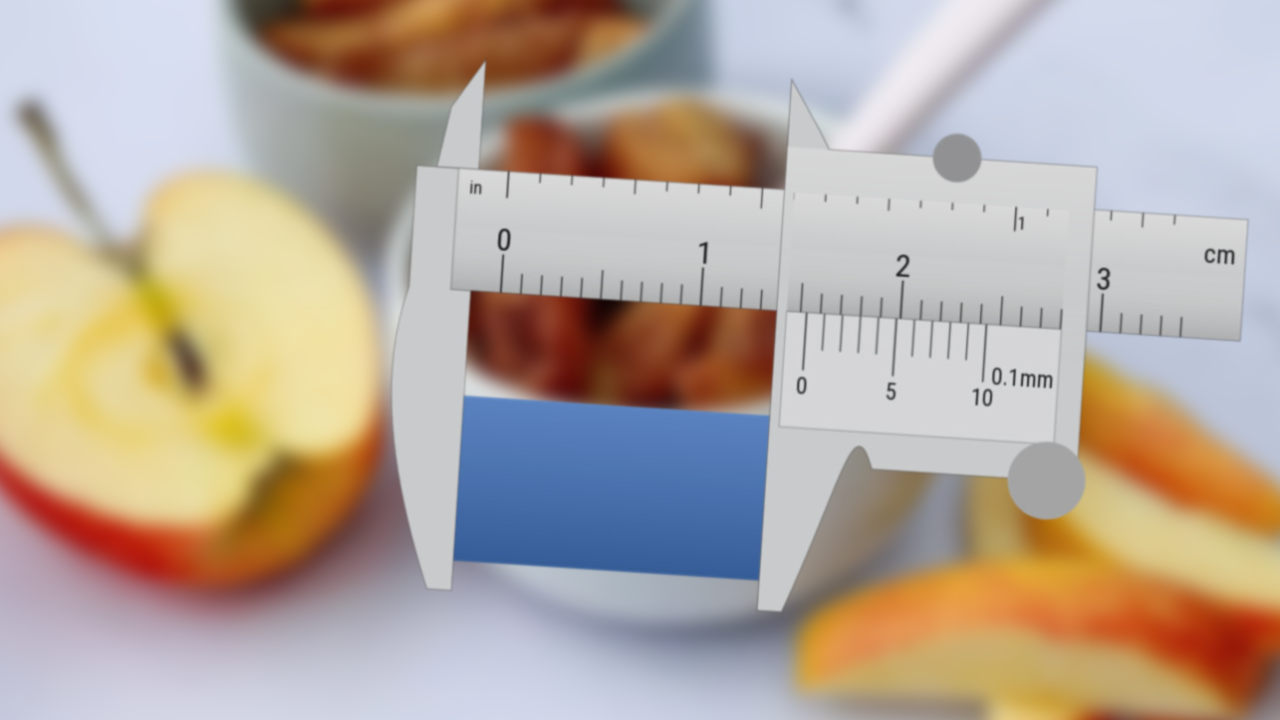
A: 15.3 (mm)
